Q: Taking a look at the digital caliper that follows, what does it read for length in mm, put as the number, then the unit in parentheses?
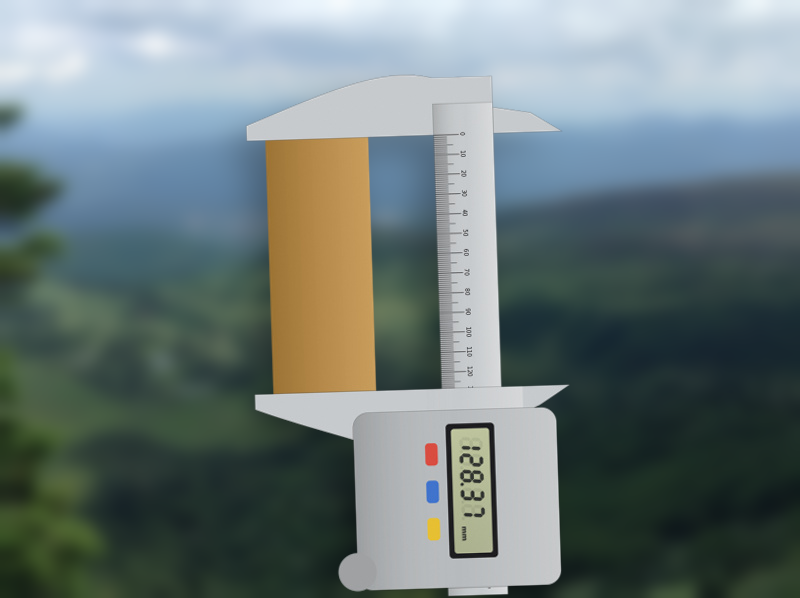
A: 128.37 (mm)
